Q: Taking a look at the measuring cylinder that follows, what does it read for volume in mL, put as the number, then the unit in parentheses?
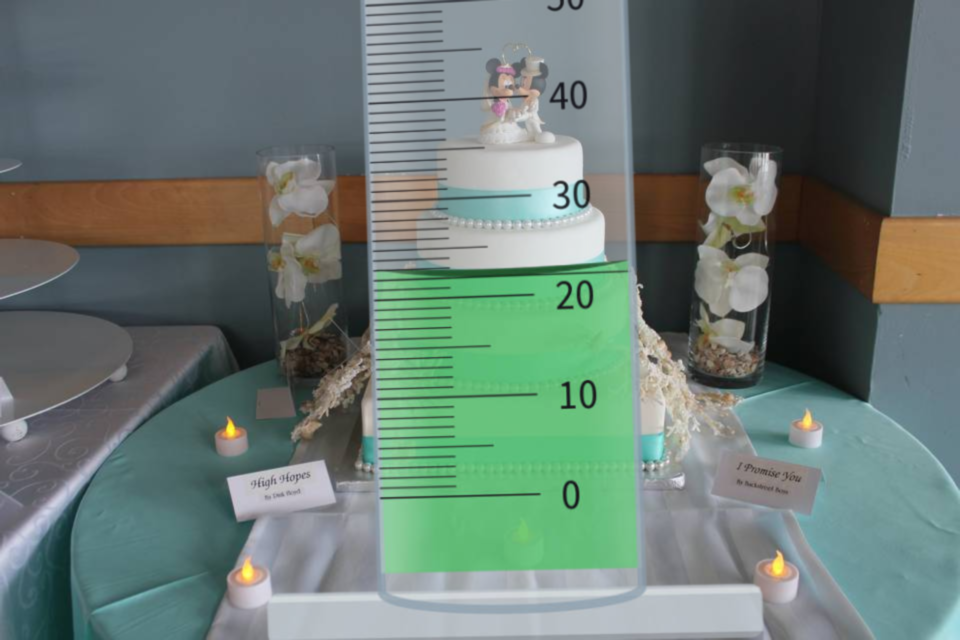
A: 22 (mL)
